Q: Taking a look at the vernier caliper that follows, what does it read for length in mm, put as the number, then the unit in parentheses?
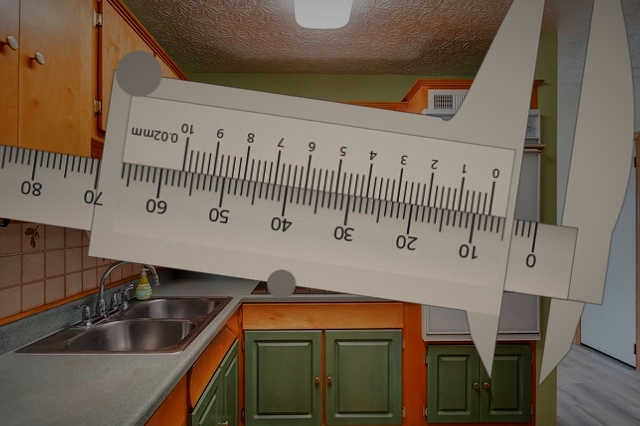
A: 7.6 (mm)
